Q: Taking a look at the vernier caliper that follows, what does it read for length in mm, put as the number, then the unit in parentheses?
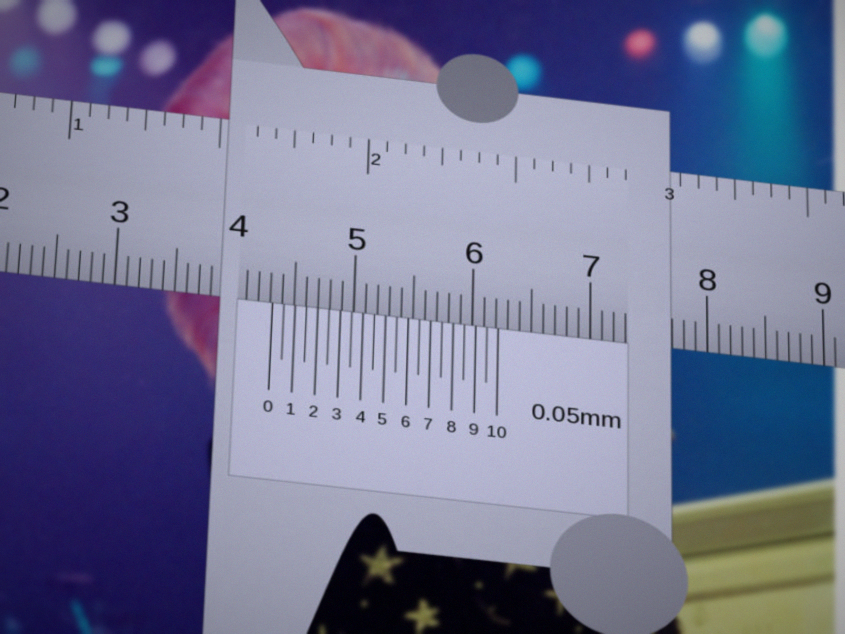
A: 43.2 (mm)
